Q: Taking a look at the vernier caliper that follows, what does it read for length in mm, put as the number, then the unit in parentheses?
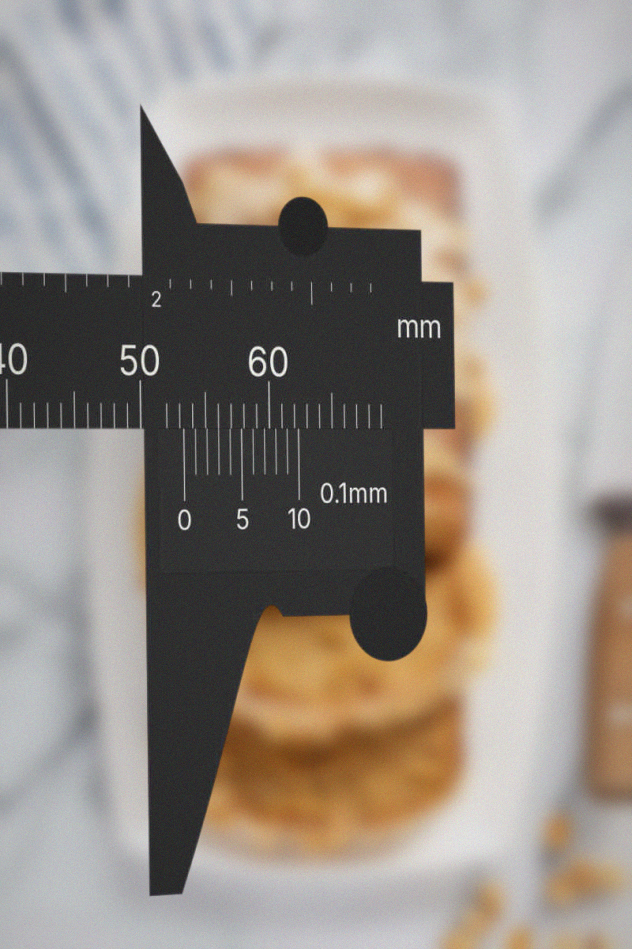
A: 53.3 (mm)
